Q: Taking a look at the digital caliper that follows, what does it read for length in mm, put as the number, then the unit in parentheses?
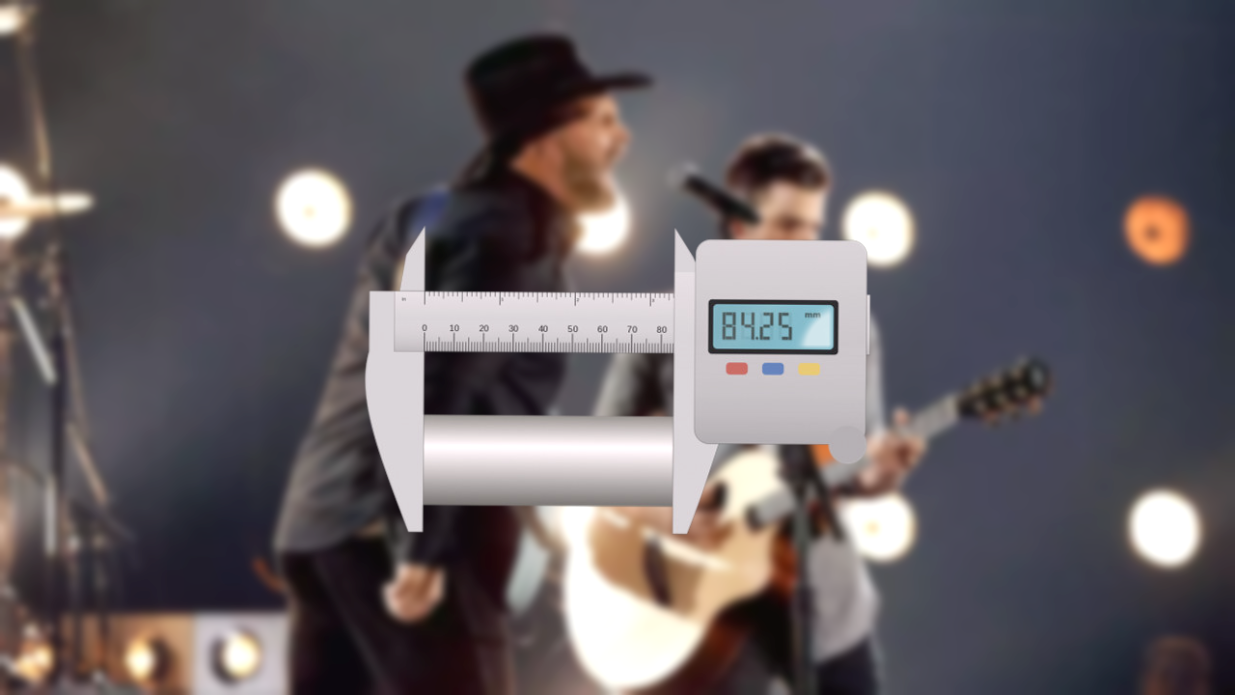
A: 84.25 (mm)
